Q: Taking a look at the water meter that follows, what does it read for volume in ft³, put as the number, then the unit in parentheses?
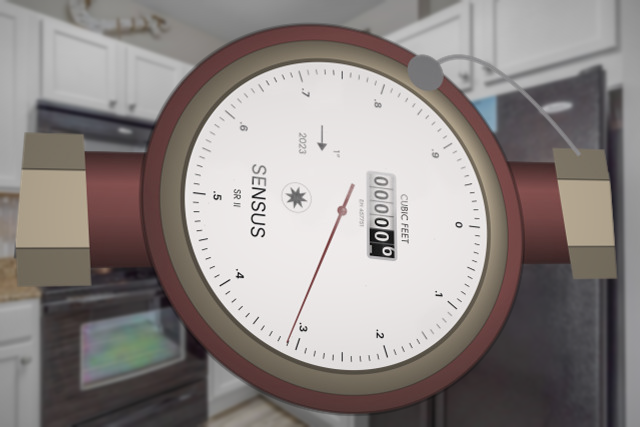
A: 6.31 (ft³)
